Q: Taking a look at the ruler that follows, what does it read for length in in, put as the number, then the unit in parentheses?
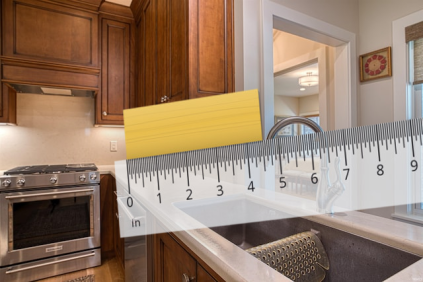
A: 4.5 (in)
